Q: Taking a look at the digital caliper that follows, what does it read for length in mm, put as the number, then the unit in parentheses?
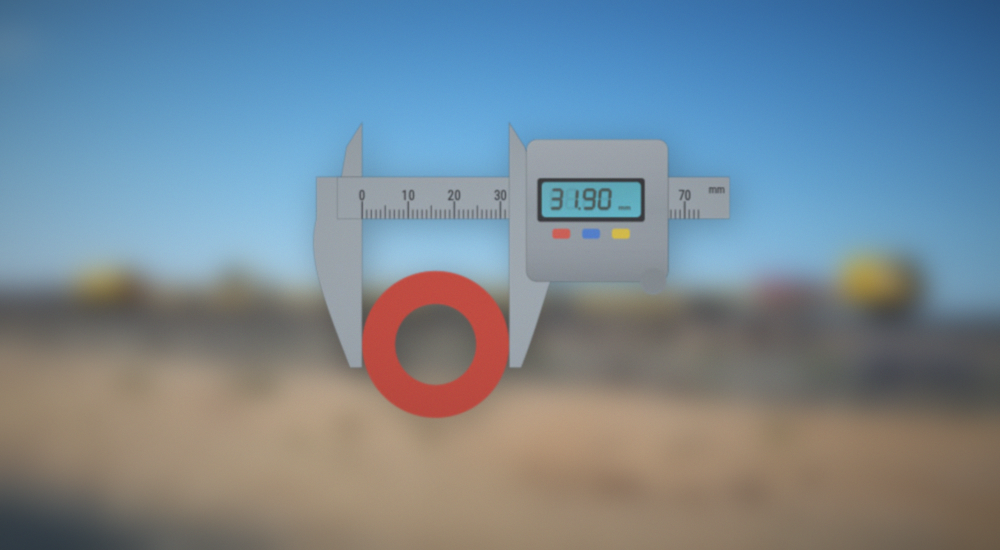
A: 31.90 (mm)
